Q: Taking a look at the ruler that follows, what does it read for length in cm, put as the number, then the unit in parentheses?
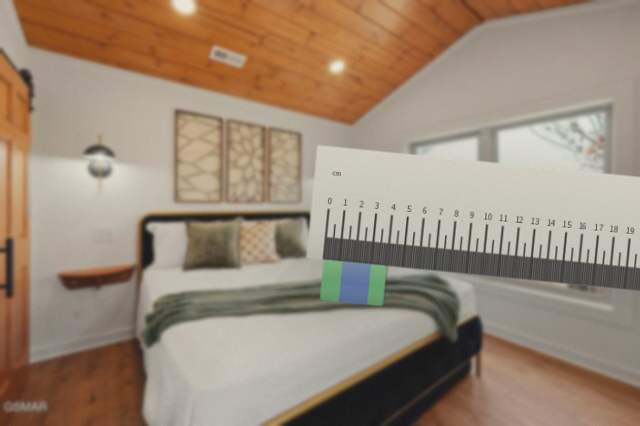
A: 4 (cm)
